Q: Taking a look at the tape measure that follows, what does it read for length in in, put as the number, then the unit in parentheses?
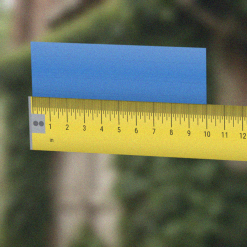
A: 10 (in)
